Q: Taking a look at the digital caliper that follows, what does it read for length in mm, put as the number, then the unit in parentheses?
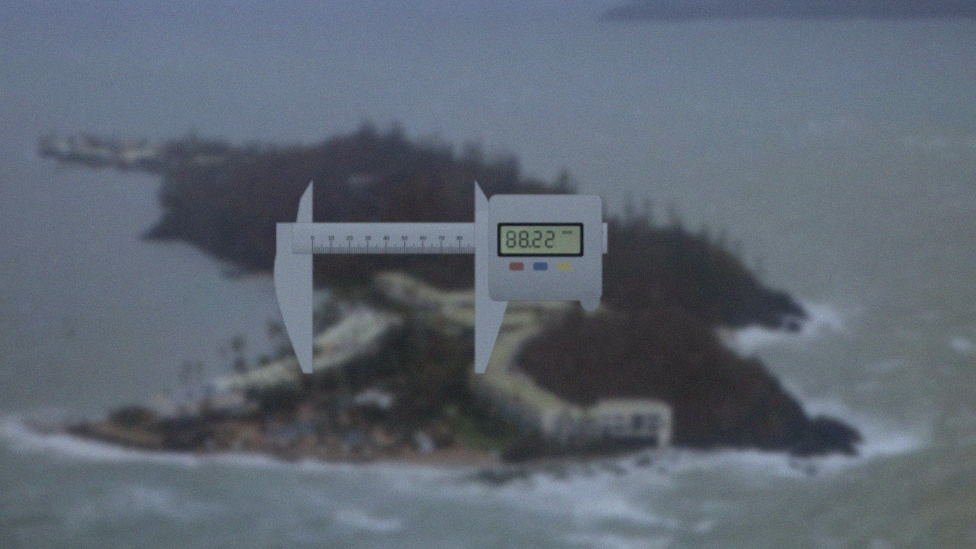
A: 88.22 (mm)
